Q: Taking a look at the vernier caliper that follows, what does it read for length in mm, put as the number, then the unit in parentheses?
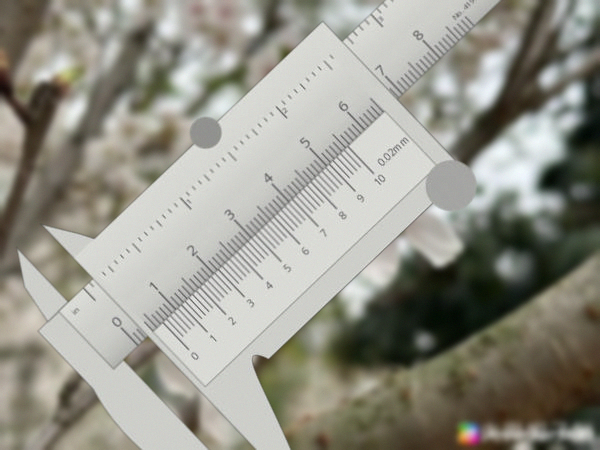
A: 6.5 (mm)
